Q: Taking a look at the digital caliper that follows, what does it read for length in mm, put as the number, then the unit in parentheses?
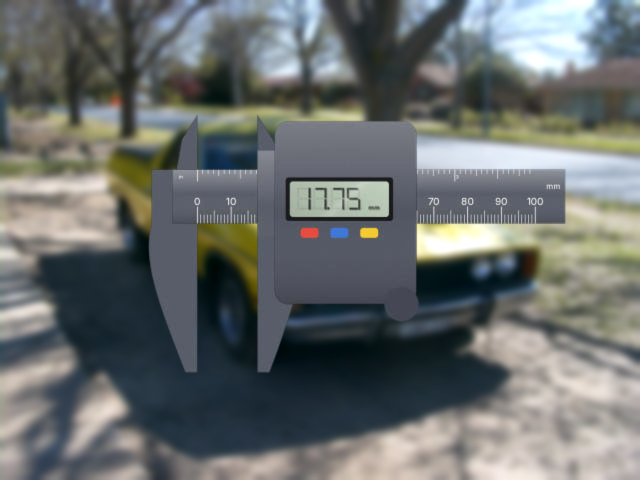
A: 17.75 (mm)
